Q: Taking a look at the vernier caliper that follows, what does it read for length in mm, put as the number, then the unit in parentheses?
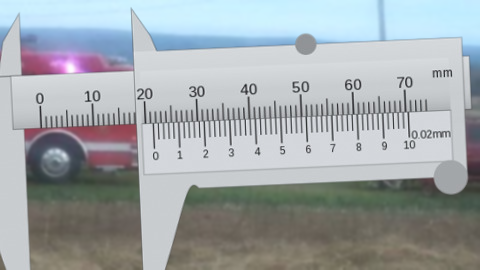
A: 21.5 (mm)
